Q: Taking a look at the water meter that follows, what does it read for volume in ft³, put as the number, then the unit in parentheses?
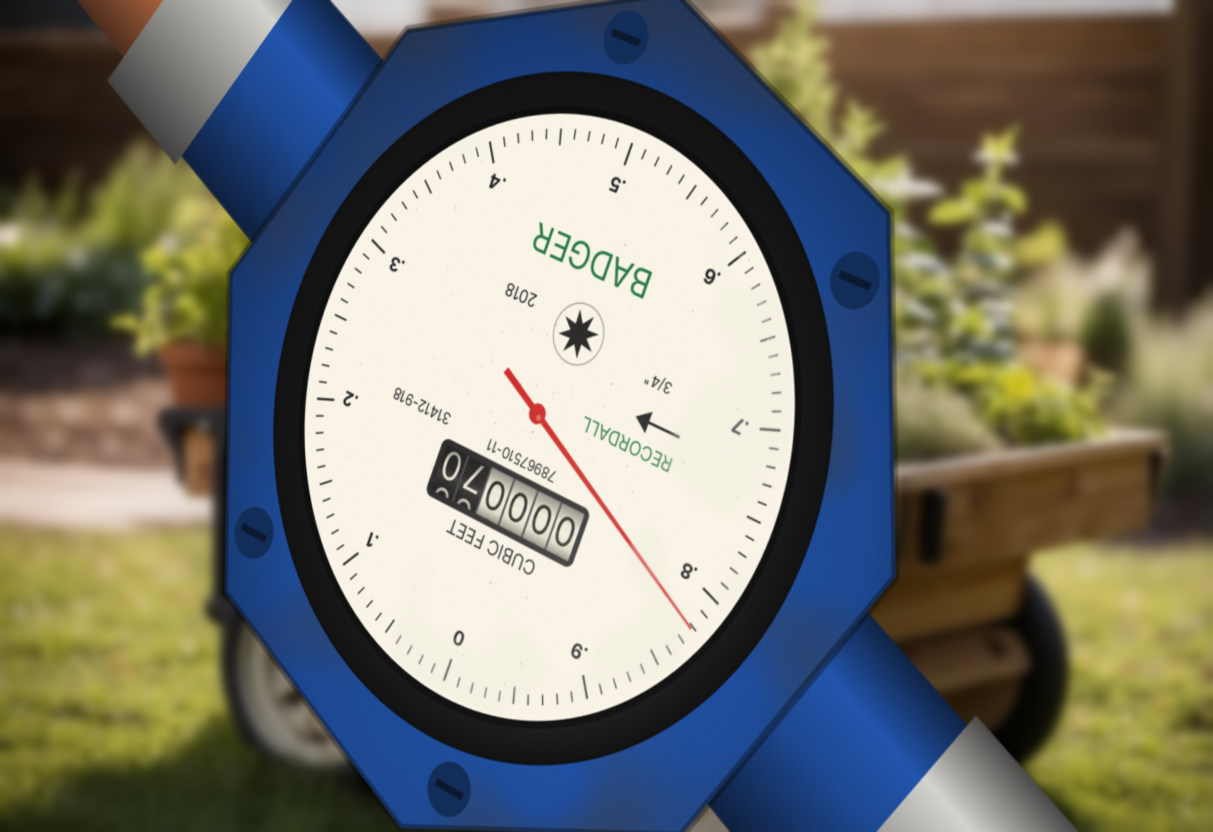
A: 69.82 (ft³)
